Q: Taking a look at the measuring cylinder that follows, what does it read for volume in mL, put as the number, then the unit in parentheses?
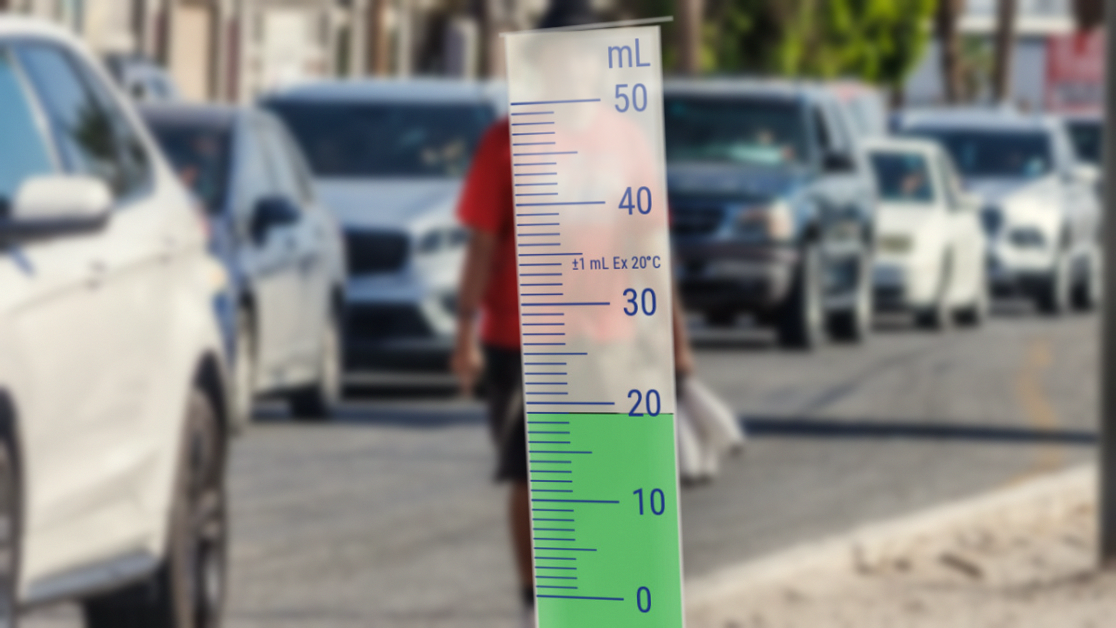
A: 19 (mL)
